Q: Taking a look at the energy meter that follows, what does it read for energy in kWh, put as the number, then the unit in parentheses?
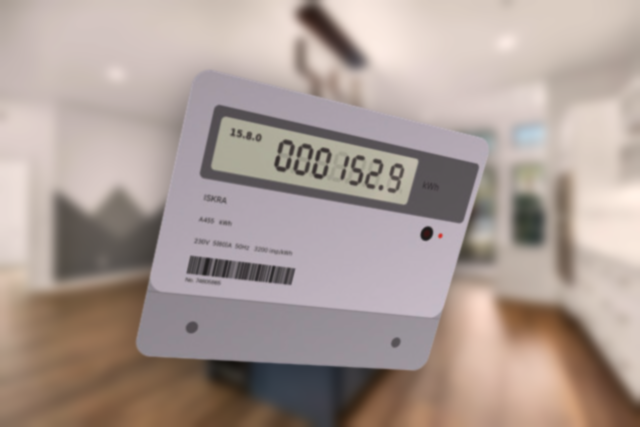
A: 152.9 (kWh)
